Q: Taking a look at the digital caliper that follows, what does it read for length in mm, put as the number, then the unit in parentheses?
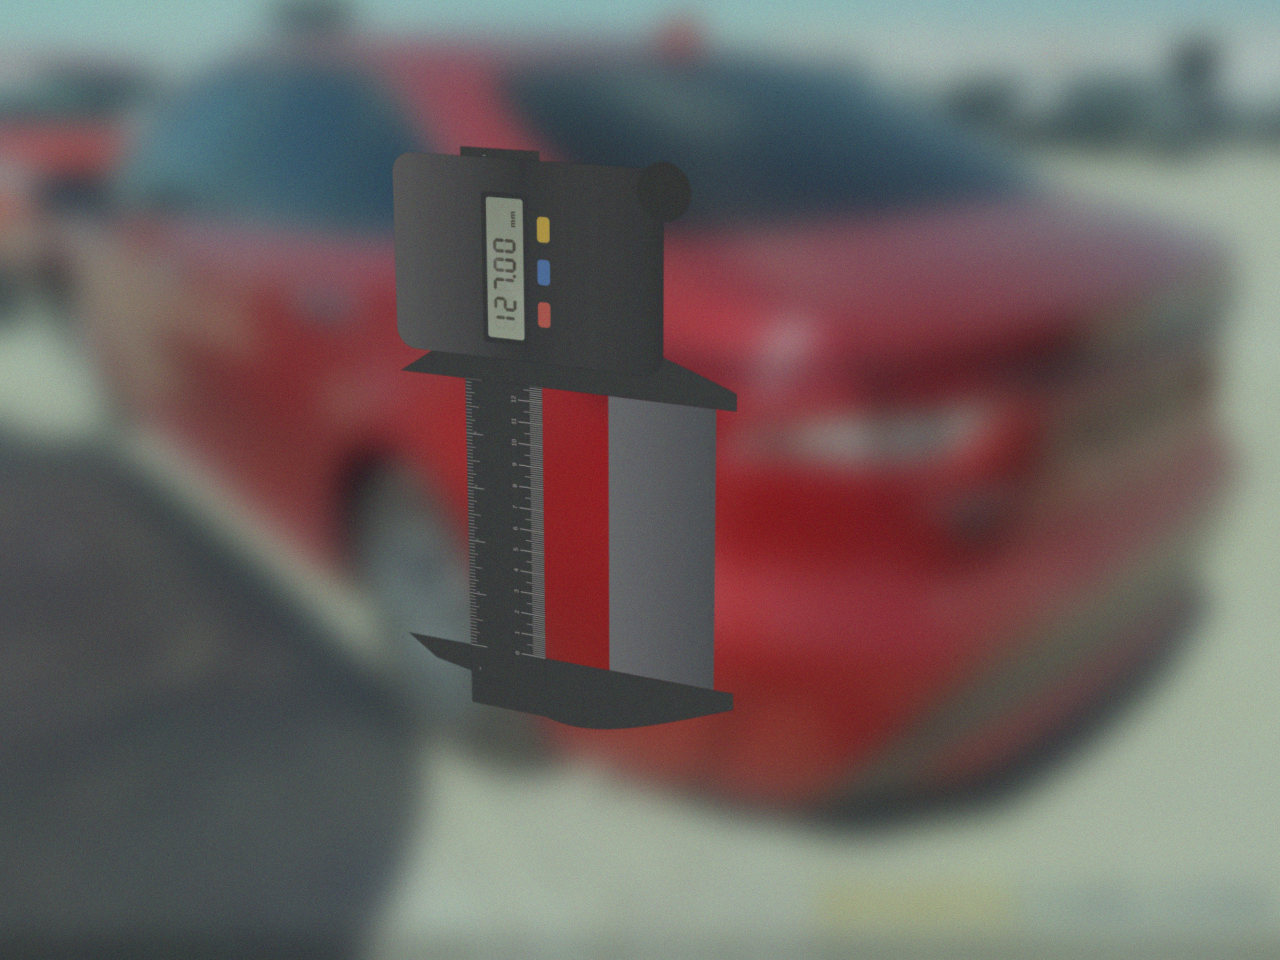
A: 127.00 (mm)
